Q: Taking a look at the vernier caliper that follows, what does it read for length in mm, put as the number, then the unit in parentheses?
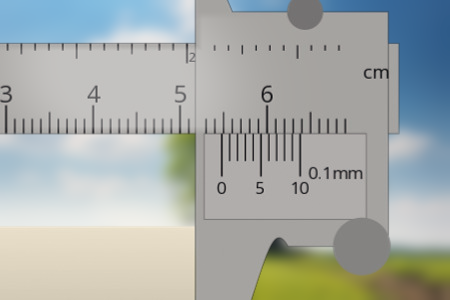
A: 54.8 (mm)
